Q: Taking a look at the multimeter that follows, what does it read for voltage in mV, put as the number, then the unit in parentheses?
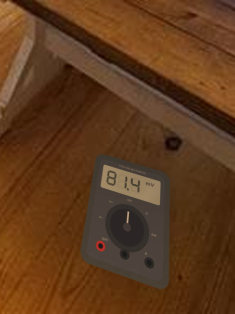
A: 81.4 (mV)
